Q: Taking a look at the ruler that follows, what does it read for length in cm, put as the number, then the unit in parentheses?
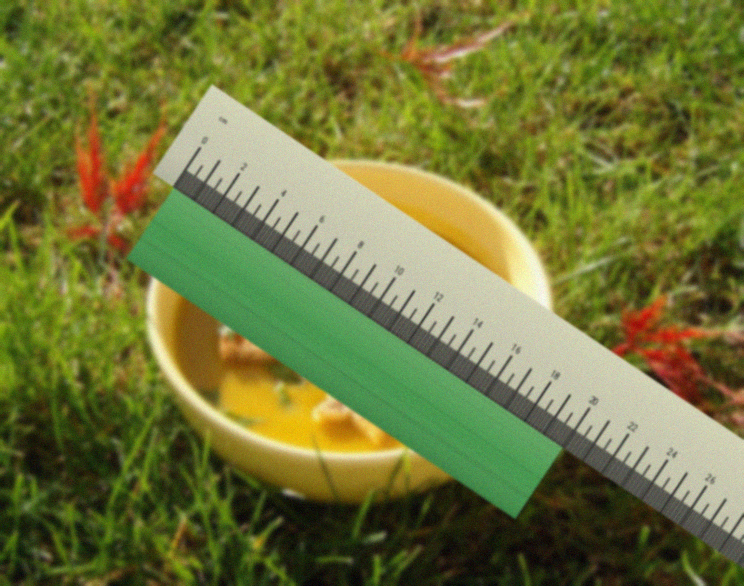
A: 20 (cm)
